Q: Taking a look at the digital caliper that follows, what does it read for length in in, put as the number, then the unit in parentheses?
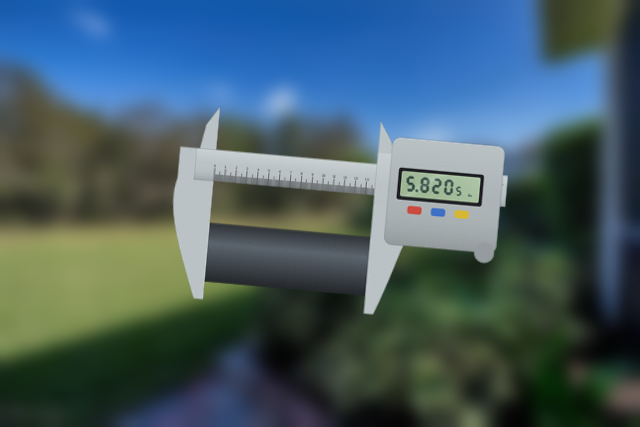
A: 5.8205 (in)
